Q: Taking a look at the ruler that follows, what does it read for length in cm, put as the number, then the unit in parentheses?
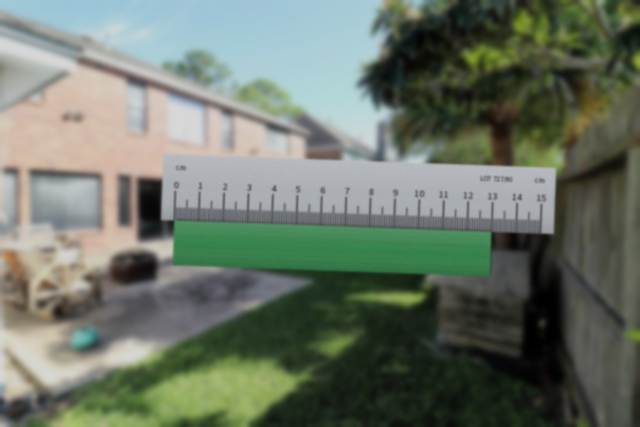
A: 13 (cm)
